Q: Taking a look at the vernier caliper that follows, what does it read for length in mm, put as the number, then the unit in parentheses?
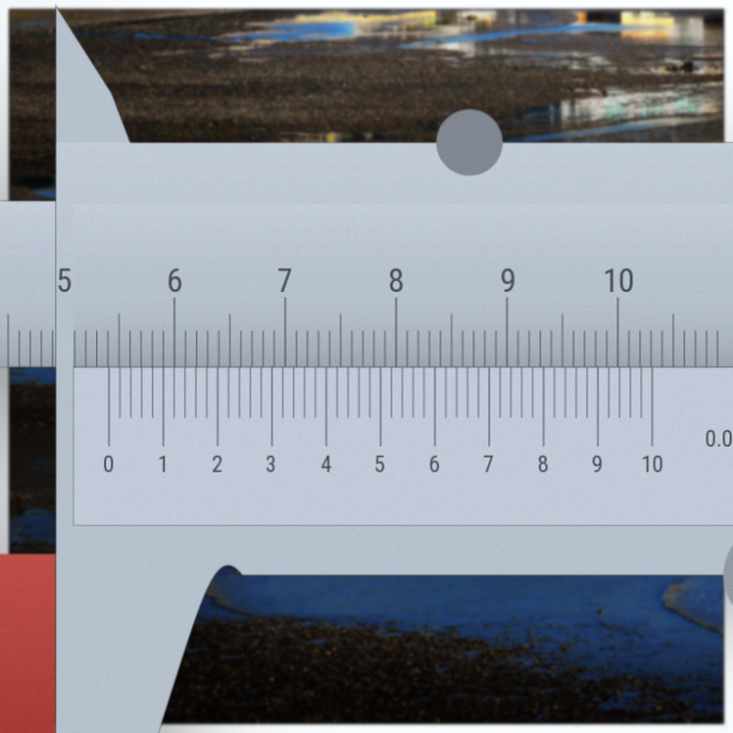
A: 54.1 (mm)
